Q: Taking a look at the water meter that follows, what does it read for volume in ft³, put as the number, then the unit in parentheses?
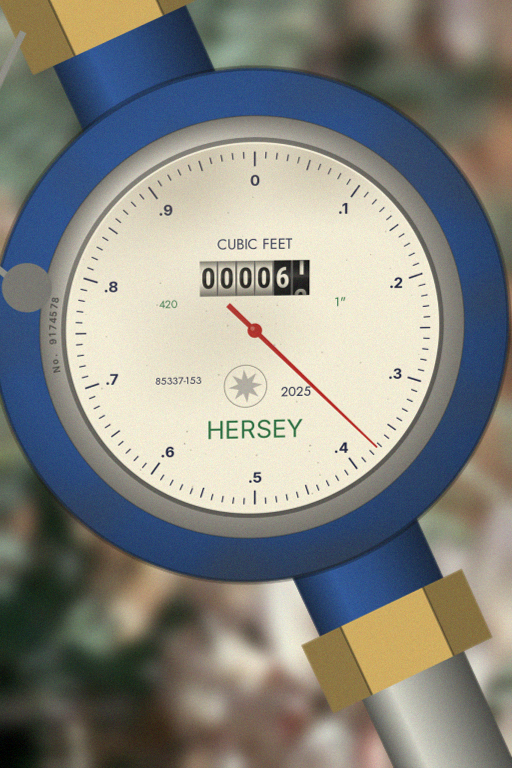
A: 61.37 (ft³)
